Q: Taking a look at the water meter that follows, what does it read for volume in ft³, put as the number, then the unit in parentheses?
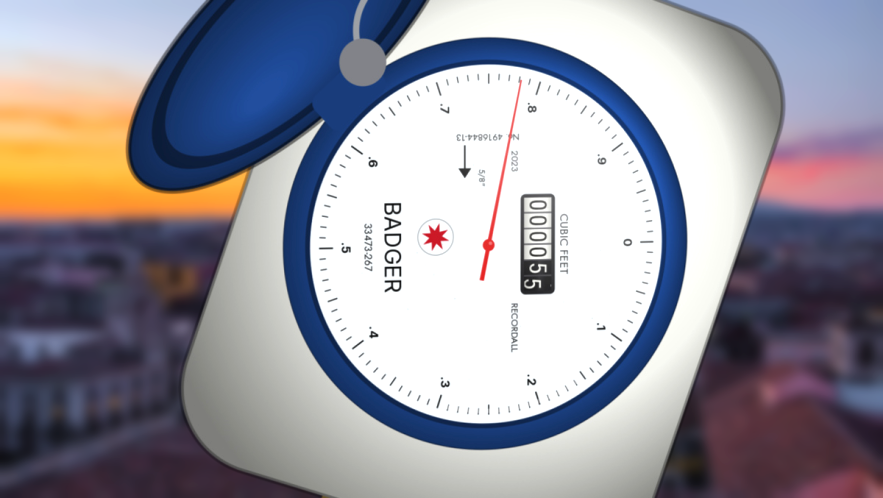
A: 54.78 (ft³)
